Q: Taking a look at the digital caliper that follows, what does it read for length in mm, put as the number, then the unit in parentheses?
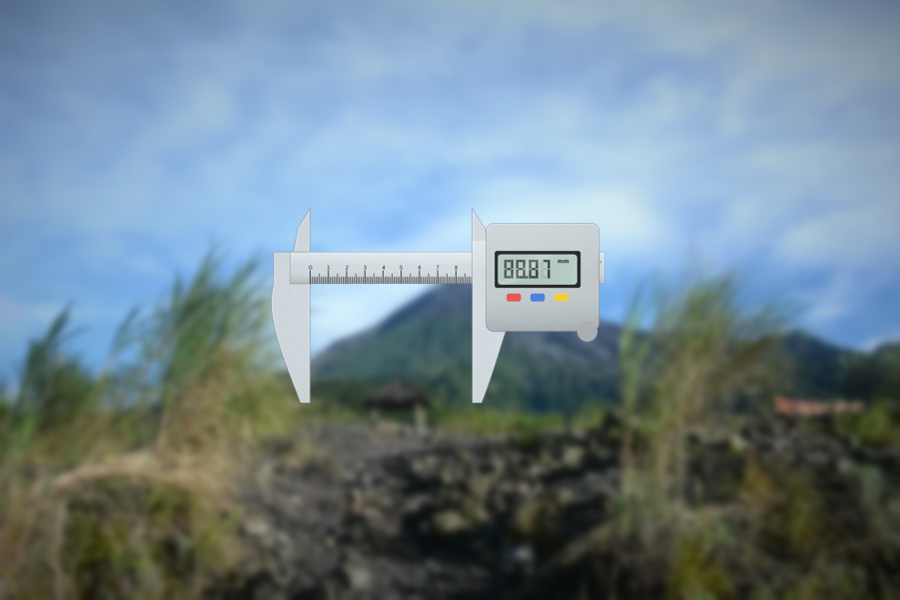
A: 88.87 (mm)
